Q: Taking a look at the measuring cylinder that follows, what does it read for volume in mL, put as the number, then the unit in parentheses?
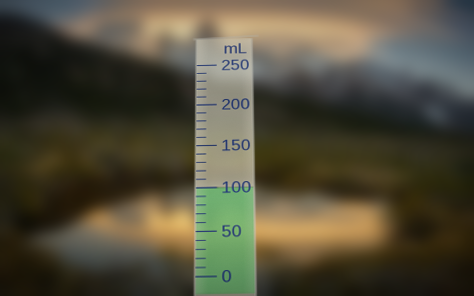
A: 100 (mL)
